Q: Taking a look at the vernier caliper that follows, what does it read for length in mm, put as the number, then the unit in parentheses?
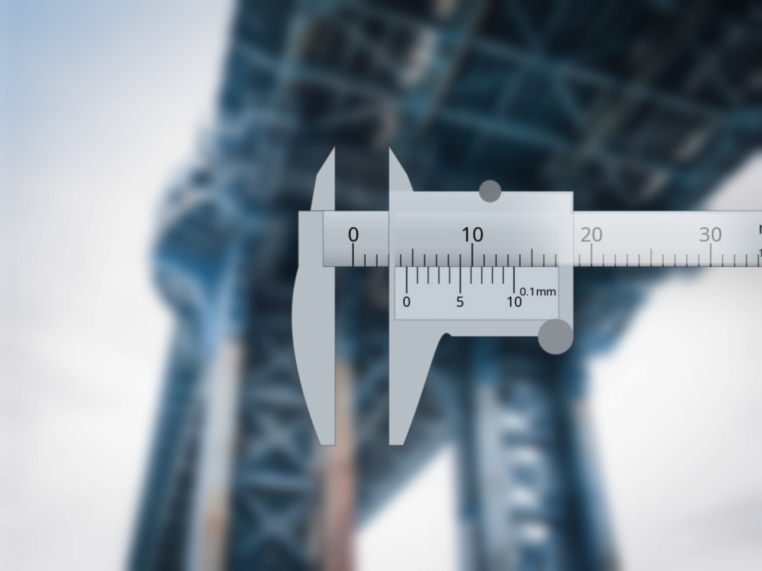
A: 4.5 (mm)
